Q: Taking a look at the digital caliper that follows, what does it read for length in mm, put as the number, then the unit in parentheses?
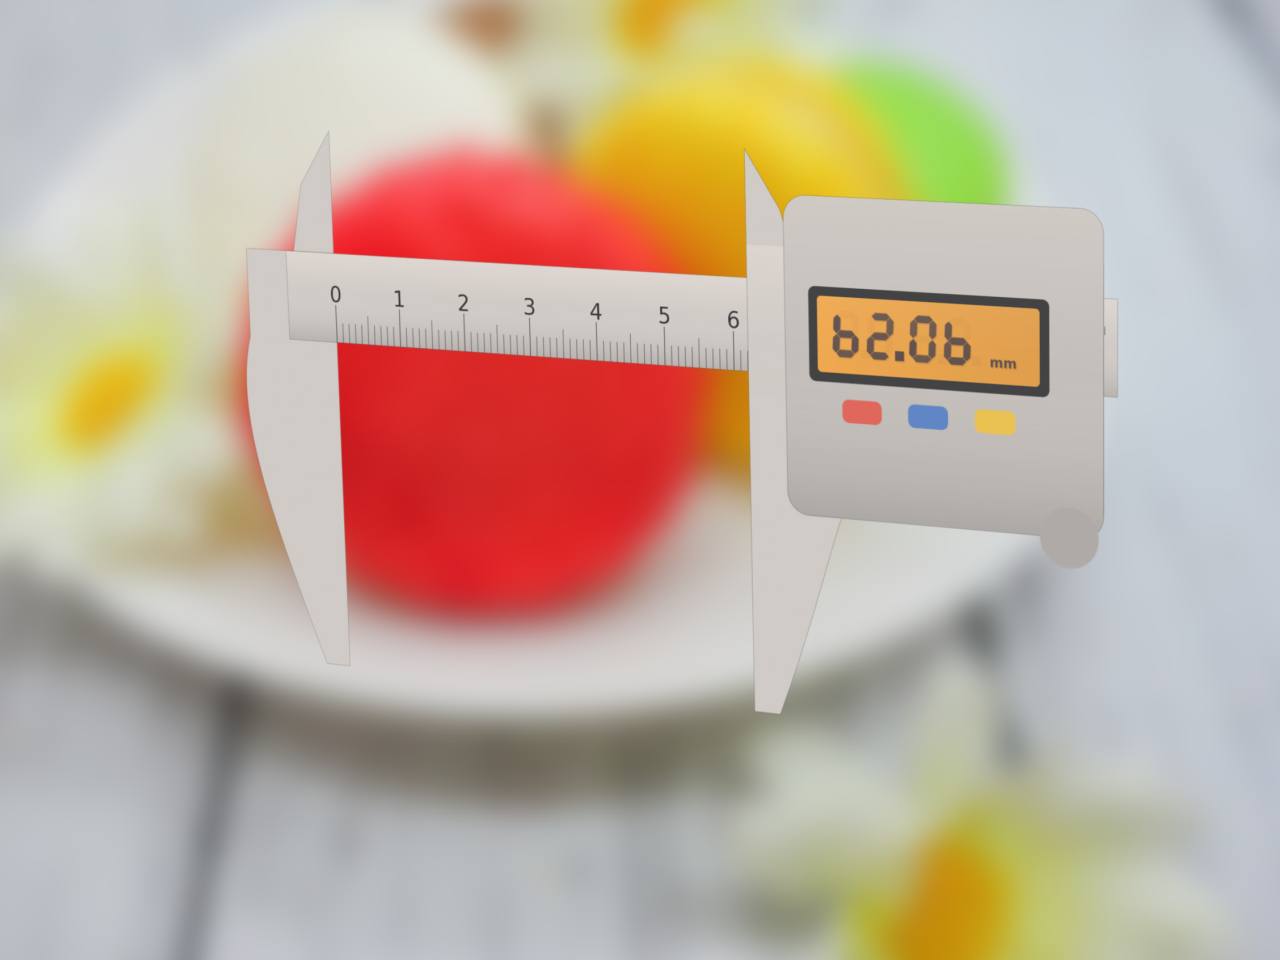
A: 62.06 (mm)
